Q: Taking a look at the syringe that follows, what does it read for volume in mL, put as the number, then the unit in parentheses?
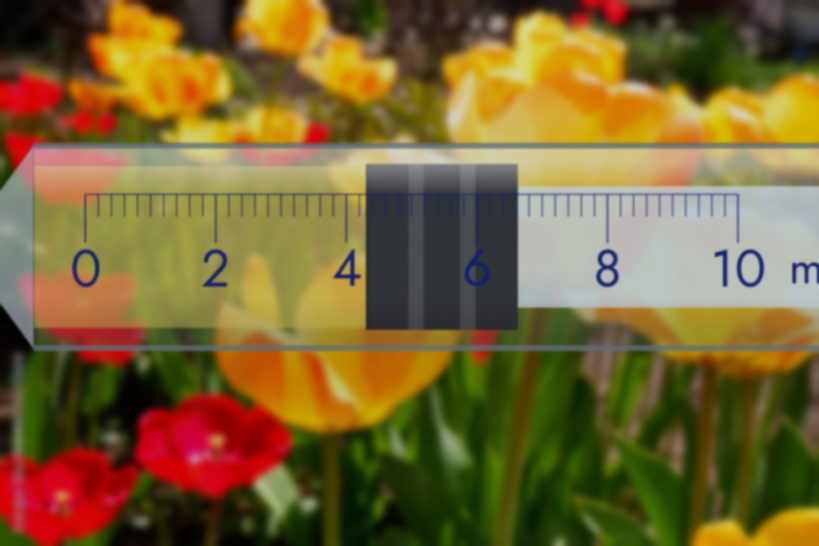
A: 4.3 (mL)
